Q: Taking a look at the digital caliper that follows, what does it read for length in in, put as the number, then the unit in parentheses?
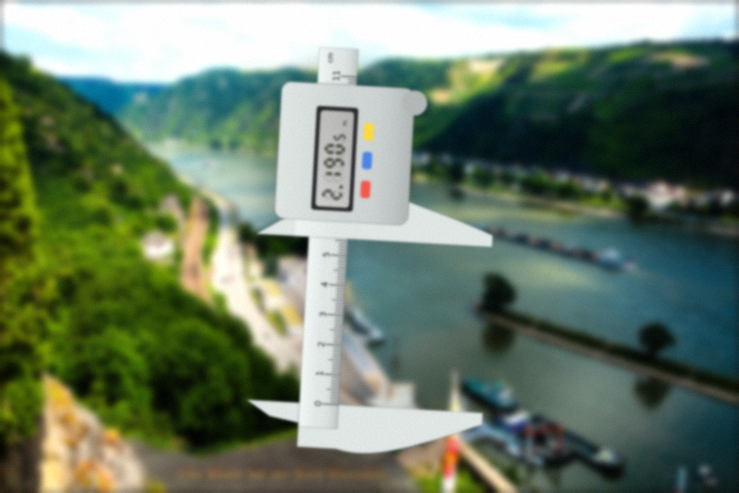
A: 2.1905 (in)
